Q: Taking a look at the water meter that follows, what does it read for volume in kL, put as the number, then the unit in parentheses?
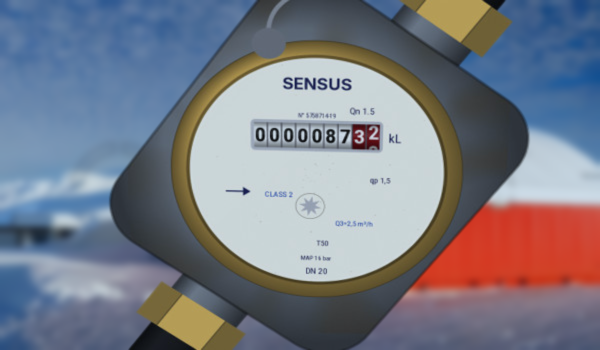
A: 87.32 (kL)
